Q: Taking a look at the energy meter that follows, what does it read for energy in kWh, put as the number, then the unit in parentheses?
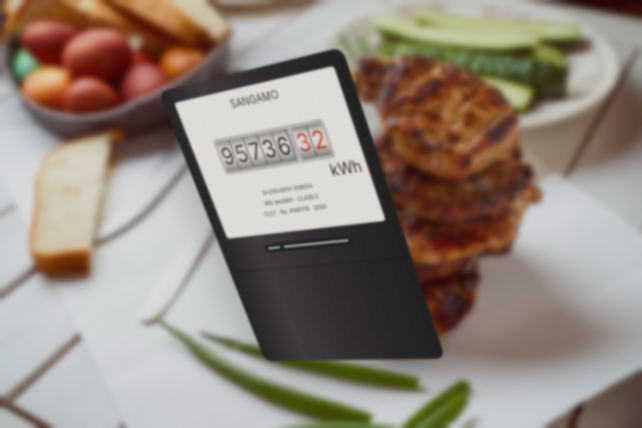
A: 95736.32 (kWh)
